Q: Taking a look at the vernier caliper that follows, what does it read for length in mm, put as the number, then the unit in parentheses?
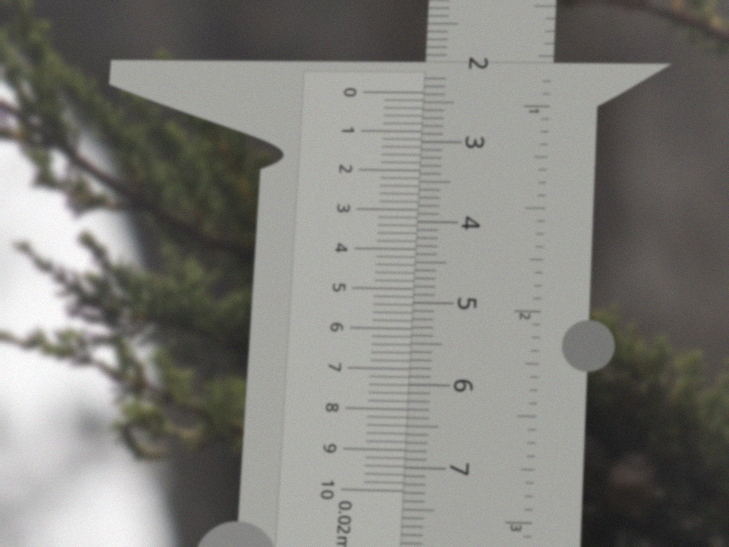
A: 23.8 (mm)
